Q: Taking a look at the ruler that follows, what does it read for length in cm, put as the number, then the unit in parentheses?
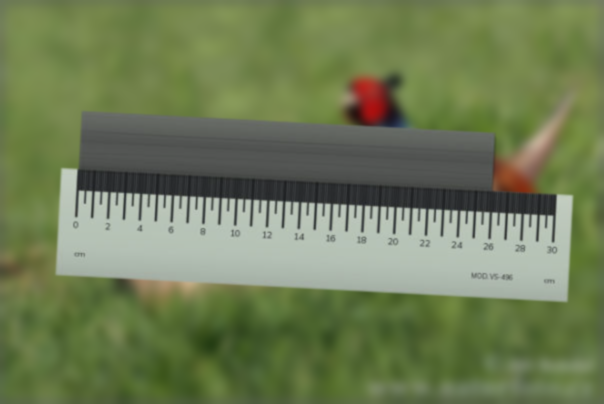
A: 26 (cm)
